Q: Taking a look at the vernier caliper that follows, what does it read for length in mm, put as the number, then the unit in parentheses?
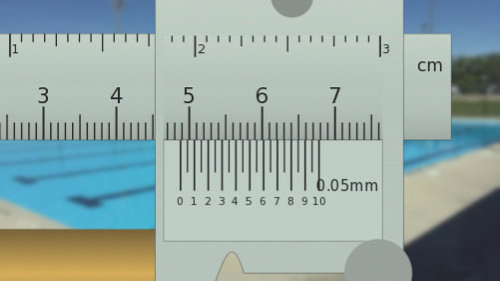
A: 48.8 (mm)
